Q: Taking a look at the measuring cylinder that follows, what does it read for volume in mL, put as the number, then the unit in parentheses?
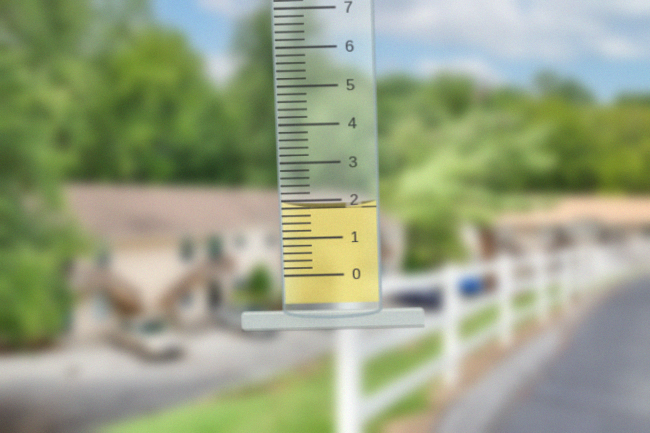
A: 1.8 (mL)
